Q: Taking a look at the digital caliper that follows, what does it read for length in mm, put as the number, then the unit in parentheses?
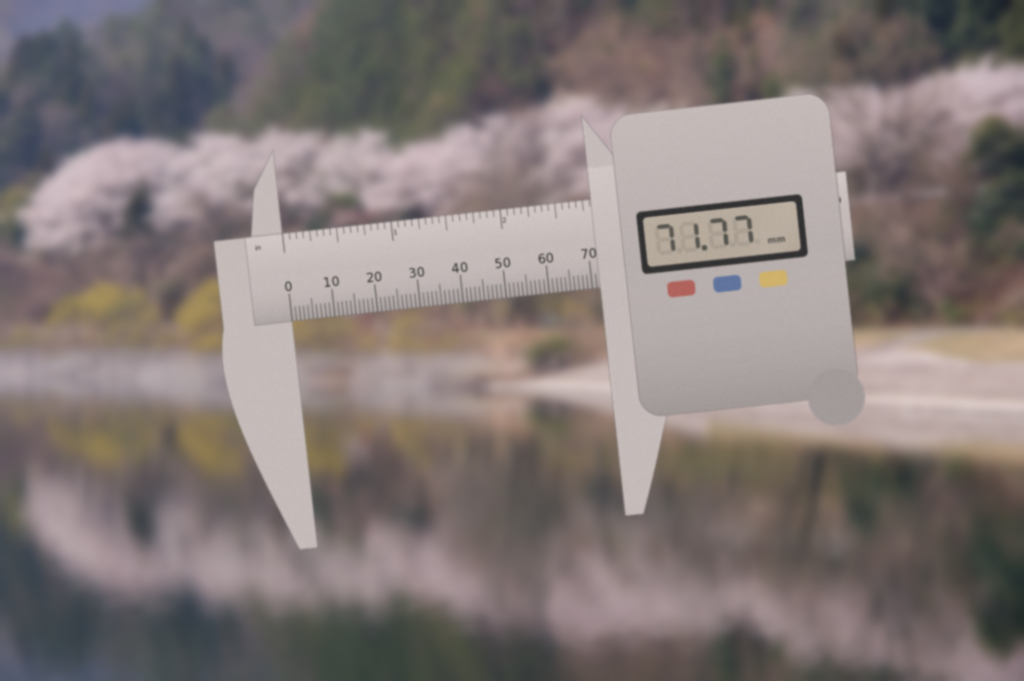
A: 71.77 (mm)
